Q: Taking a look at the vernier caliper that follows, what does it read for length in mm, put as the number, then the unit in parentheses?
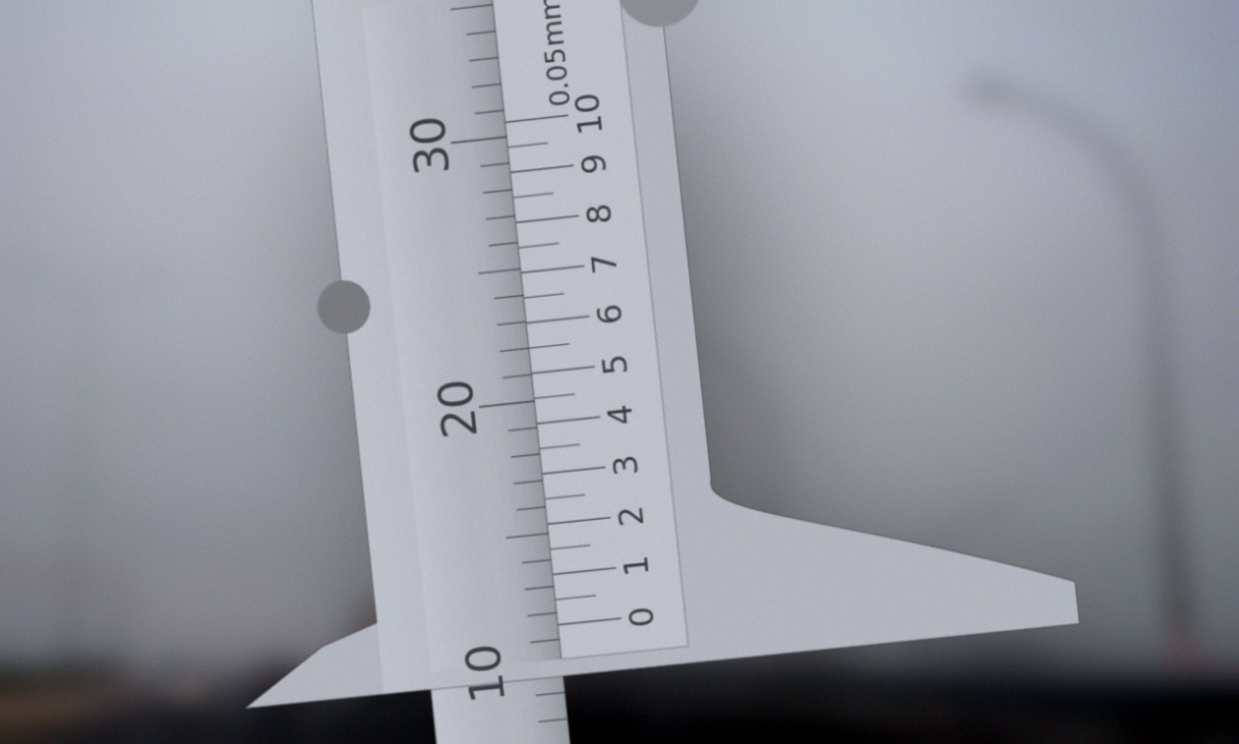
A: 11.55 (mm)
